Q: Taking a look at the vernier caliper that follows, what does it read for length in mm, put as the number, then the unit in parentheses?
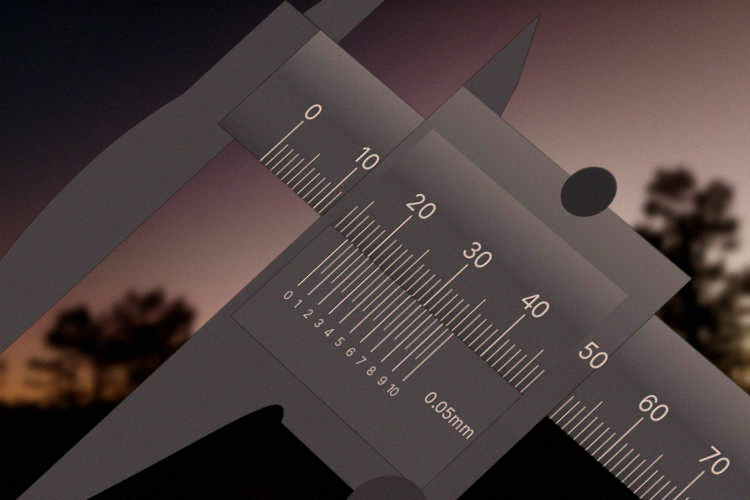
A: 16.4 (mm)
